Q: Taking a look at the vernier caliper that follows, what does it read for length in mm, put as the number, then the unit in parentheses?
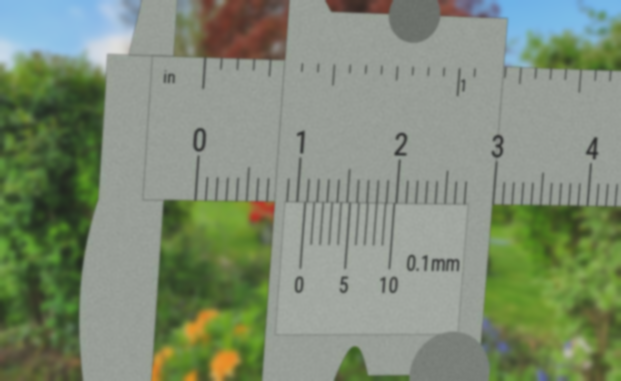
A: 10.8 (mm)
